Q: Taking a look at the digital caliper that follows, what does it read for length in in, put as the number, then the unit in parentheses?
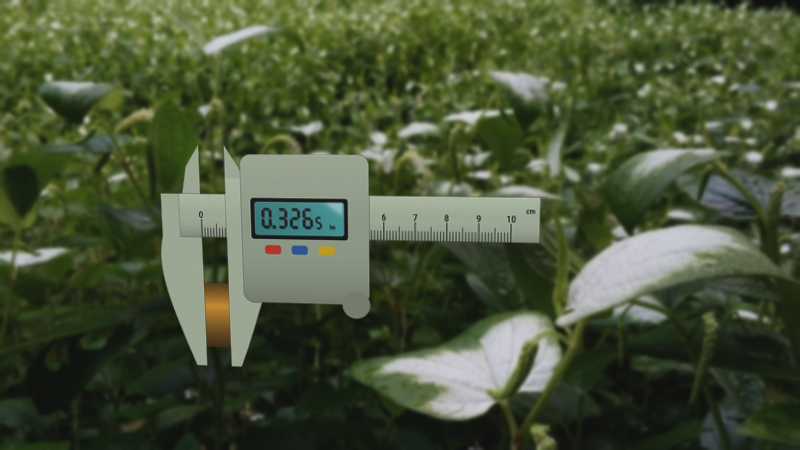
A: 0.3265 (in)
